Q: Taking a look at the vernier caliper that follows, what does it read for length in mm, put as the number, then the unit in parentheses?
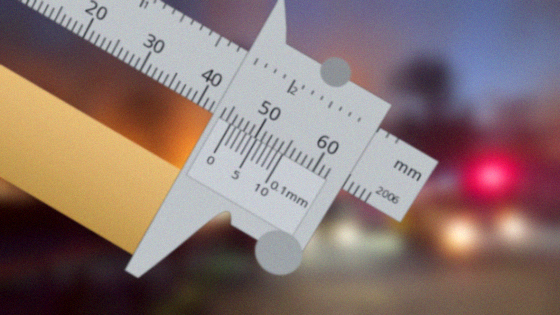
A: 45.8 (mm)
